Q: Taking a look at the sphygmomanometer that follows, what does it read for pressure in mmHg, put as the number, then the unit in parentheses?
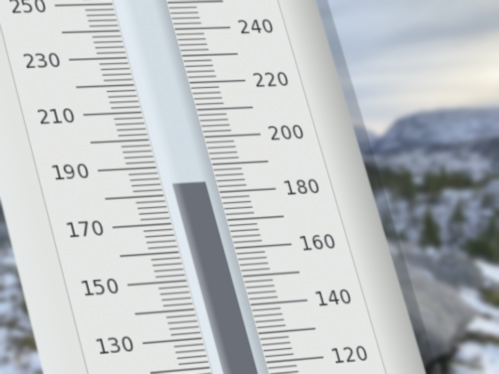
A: 184 (mmHg)
